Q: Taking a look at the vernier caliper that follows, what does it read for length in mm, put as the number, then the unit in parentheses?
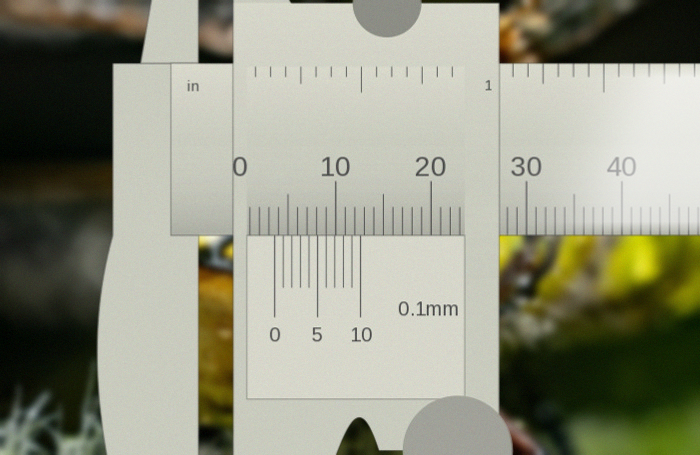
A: 3.6 (mm)
